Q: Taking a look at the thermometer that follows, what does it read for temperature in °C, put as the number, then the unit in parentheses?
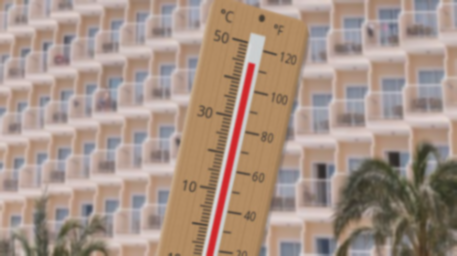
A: 45 (°C)
